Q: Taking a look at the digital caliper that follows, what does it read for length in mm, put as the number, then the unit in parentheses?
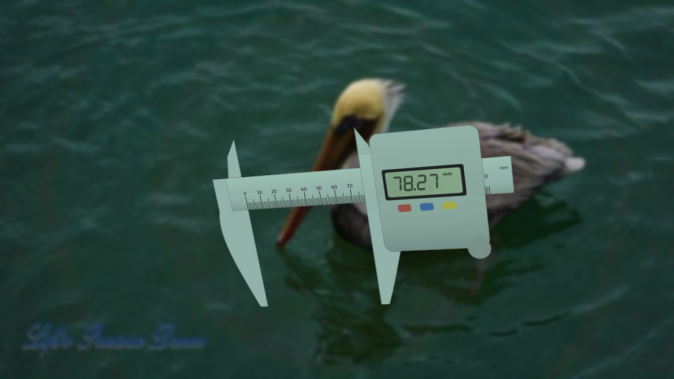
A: 78.27 (mm)
